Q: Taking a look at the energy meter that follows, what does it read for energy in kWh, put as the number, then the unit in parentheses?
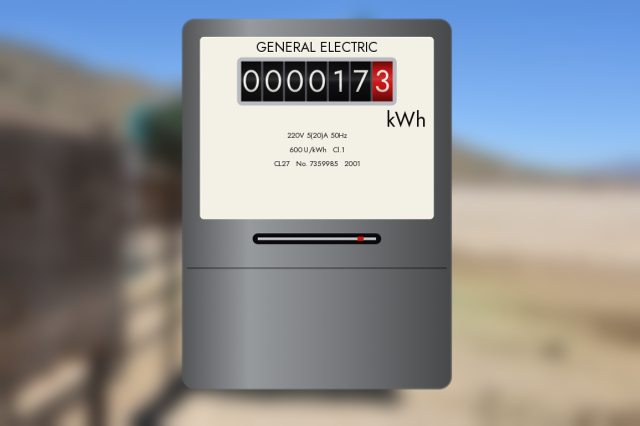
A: 17.3 (kWh)
